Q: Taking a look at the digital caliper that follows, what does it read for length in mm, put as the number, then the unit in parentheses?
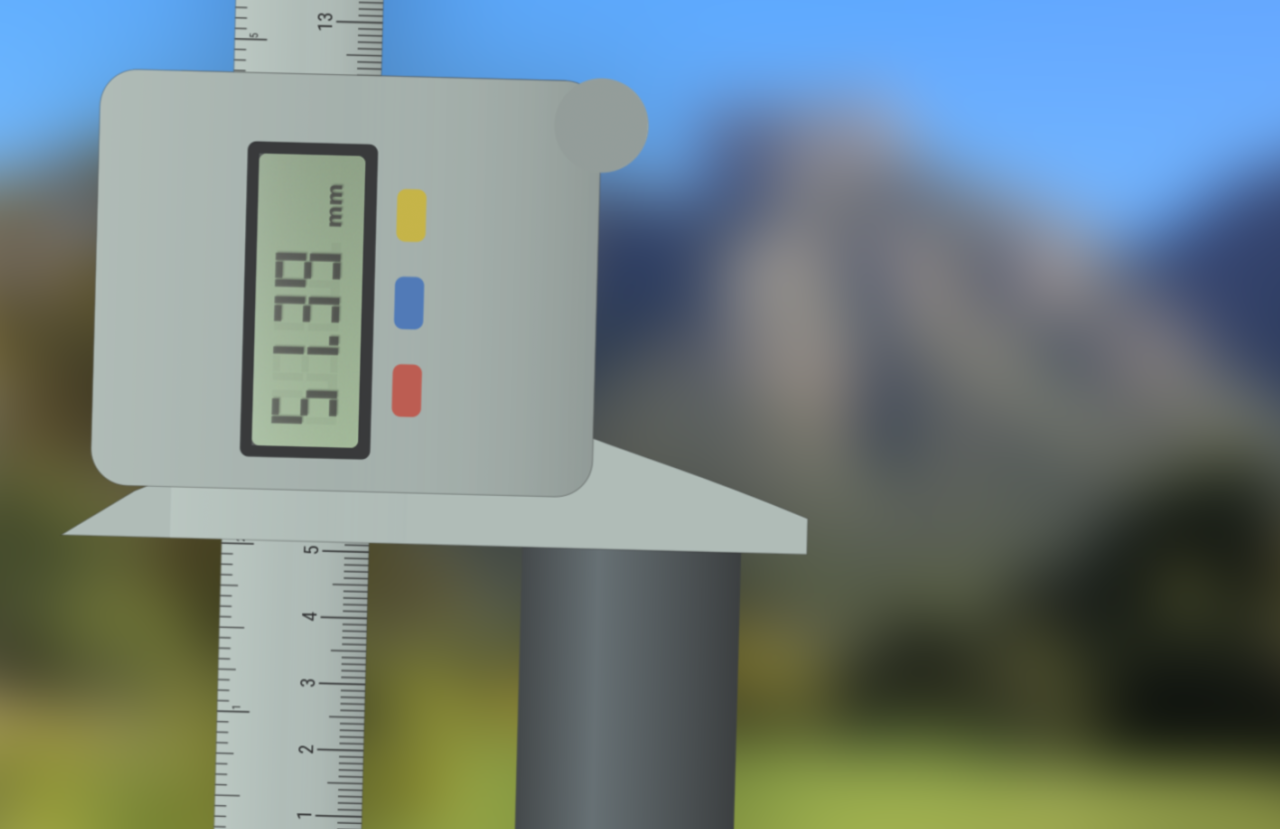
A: 51.39 (mm)
